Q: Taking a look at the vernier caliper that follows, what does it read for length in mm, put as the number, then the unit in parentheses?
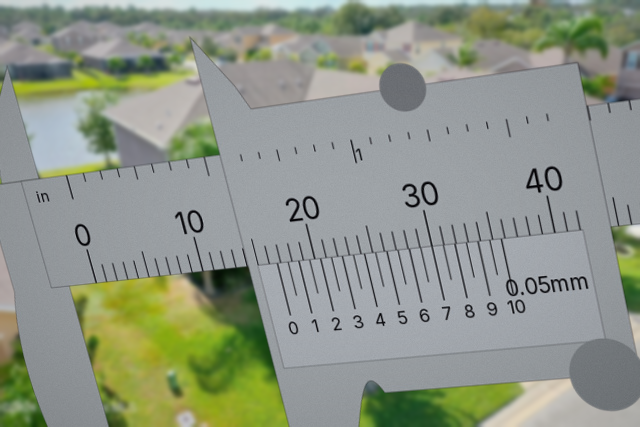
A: 16.7 (mm)
